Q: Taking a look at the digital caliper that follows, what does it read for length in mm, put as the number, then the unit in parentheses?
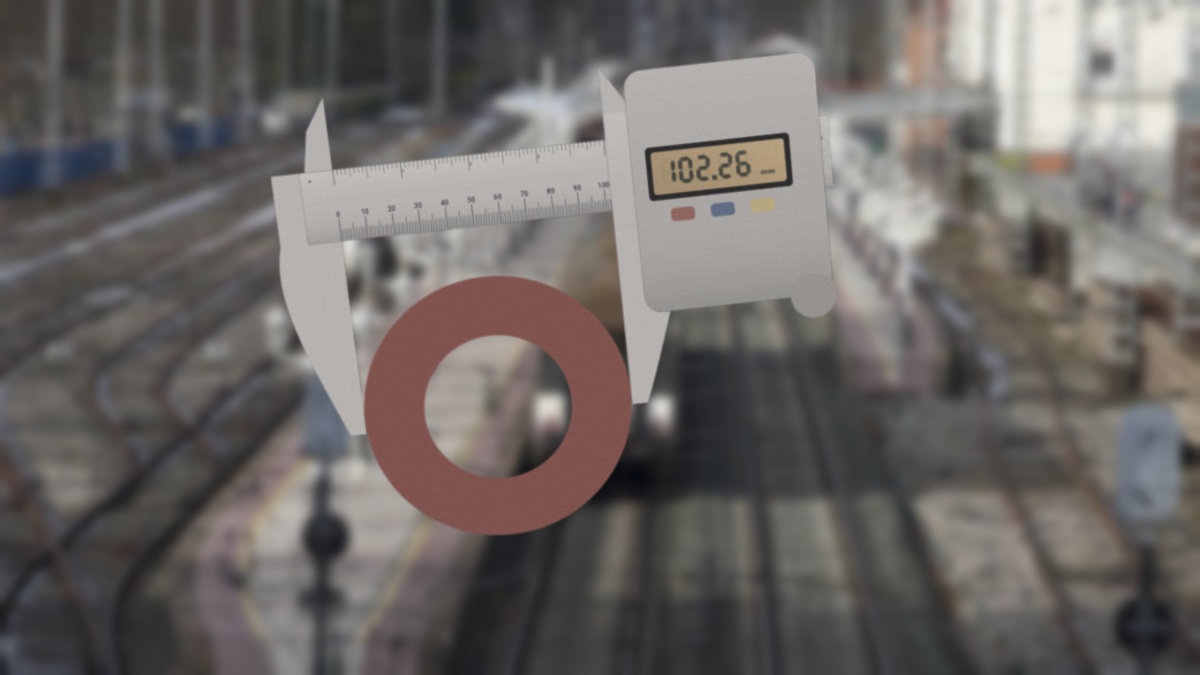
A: 102.26 (mm)
